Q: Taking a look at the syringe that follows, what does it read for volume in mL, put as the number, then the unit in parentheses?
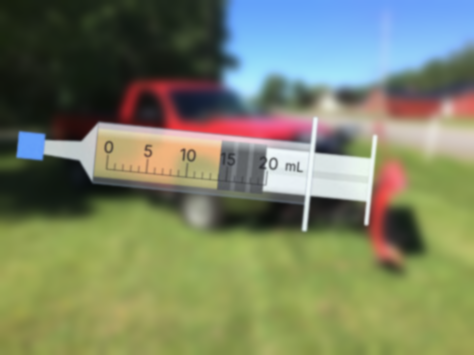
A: 14 (mL)
